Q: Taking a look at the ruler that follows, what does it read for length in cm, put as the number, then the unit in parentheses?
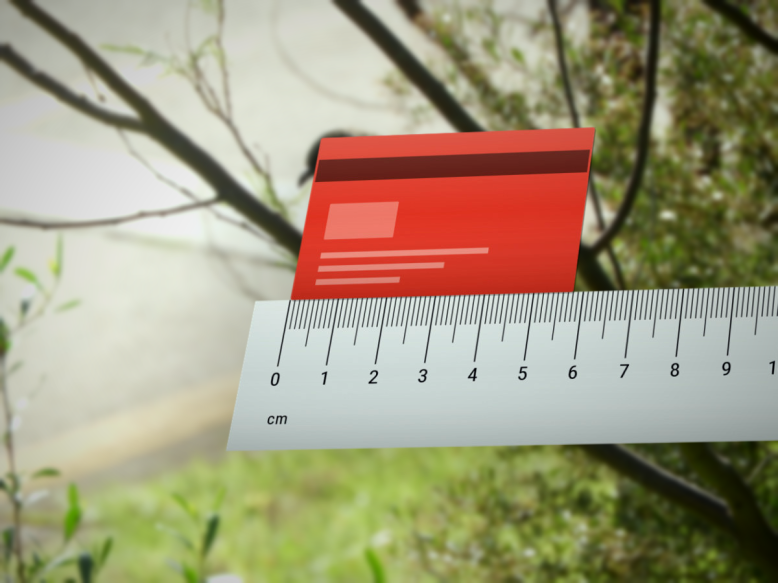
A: 5.8 (cm)
